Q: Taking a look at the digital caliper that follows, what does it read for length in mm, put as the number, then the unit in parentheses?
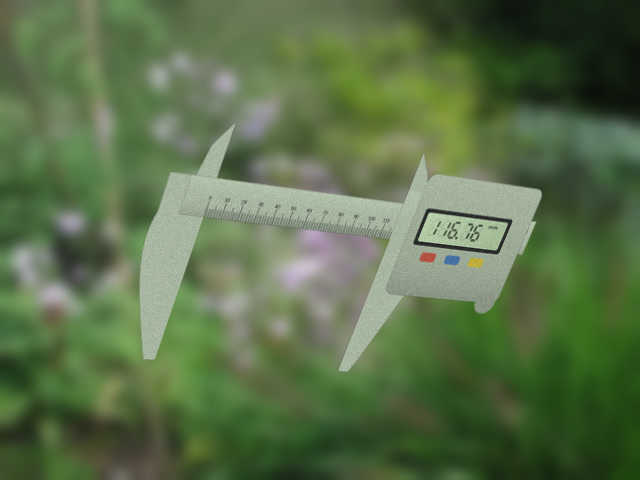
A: 116.76 (mm)
